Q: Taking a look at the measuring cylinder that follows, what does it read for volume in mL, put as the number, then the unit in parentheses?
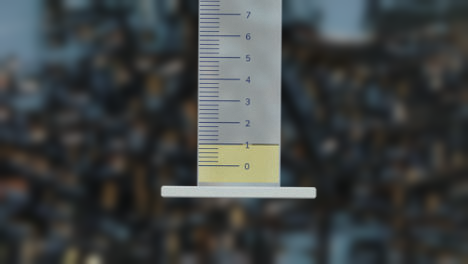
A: 1 (mL)
